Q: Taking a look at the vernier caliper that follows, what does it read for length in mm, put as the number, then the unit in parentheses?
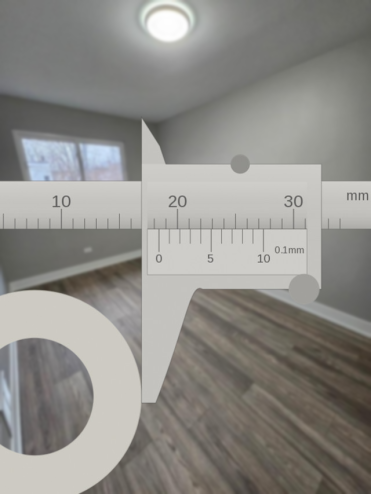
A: 18.4 (mm)
